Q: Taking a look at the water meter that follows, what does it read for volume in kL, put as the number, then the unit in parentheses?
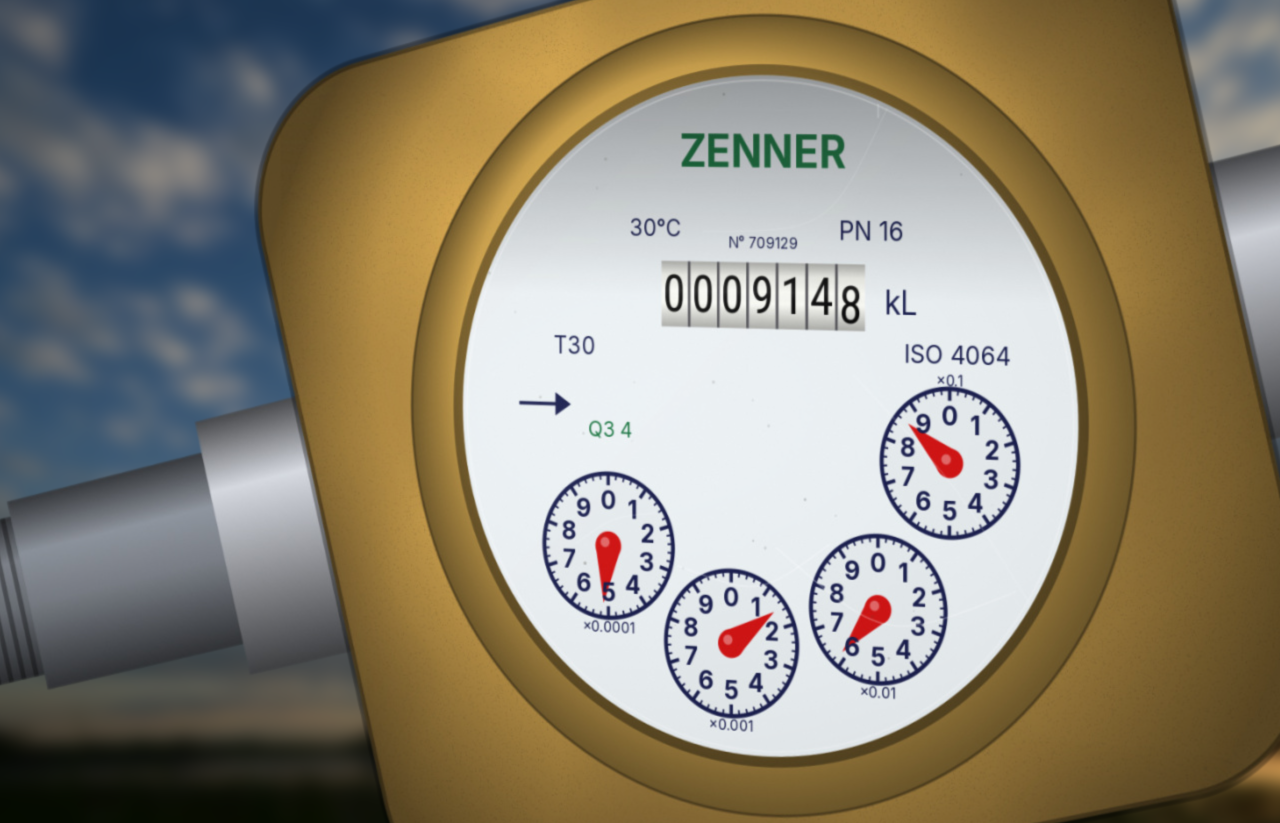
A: 9147.8615 (kL)
